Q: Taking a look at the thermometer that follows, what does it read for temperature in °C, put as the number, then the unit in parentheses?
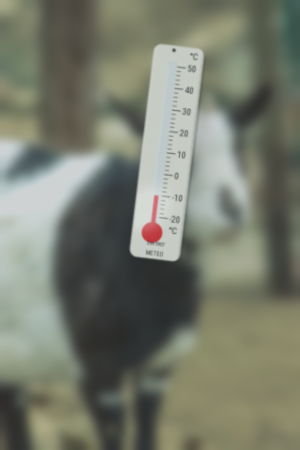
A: -10 (°C)
